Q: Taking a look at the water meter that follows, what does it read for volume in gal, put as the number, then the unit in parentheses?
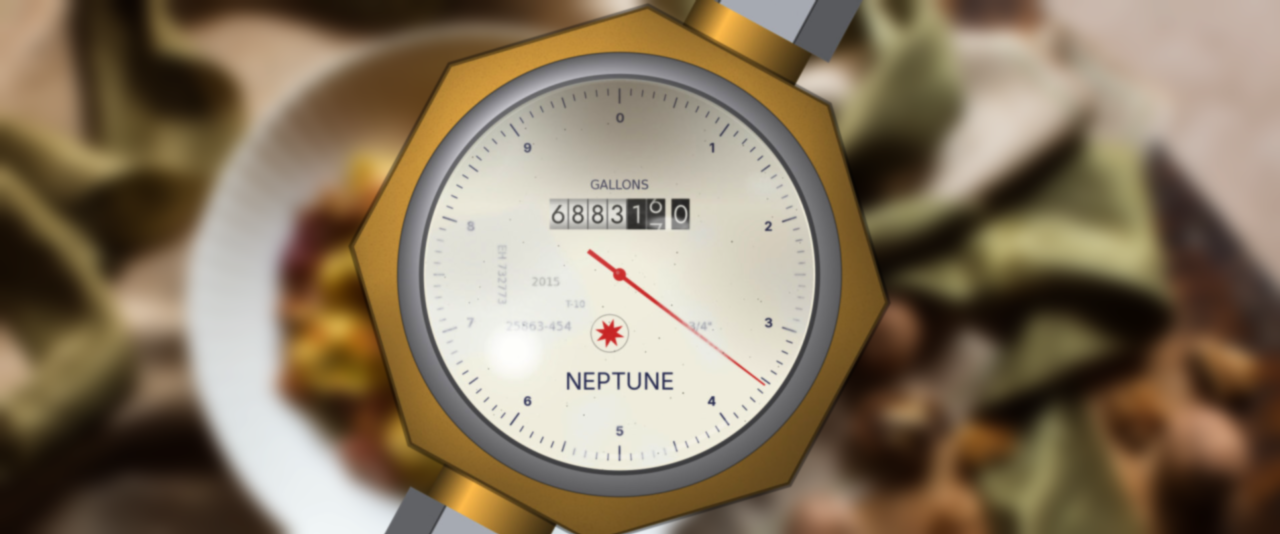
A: 6883163.5 (gal)
